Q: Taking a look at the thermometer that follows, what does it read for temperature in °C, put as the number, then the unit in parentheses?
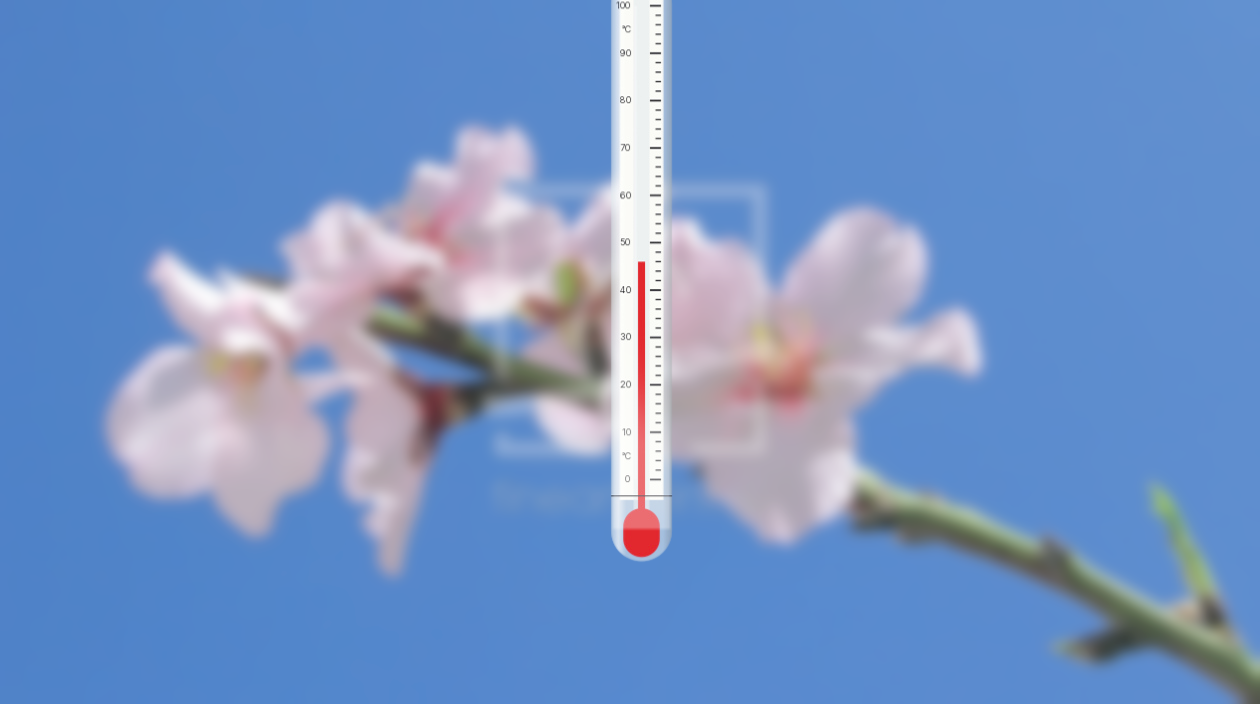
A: 46 (°C)
